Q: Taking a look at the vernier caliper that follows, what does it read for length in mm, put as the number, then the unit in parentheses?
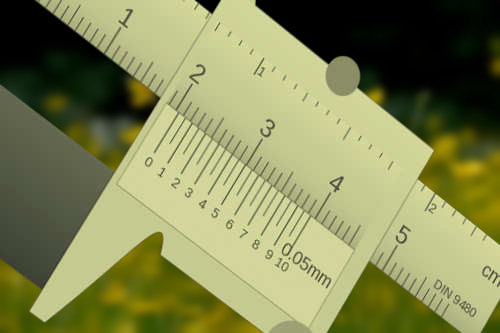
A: 20.4 (mm)
